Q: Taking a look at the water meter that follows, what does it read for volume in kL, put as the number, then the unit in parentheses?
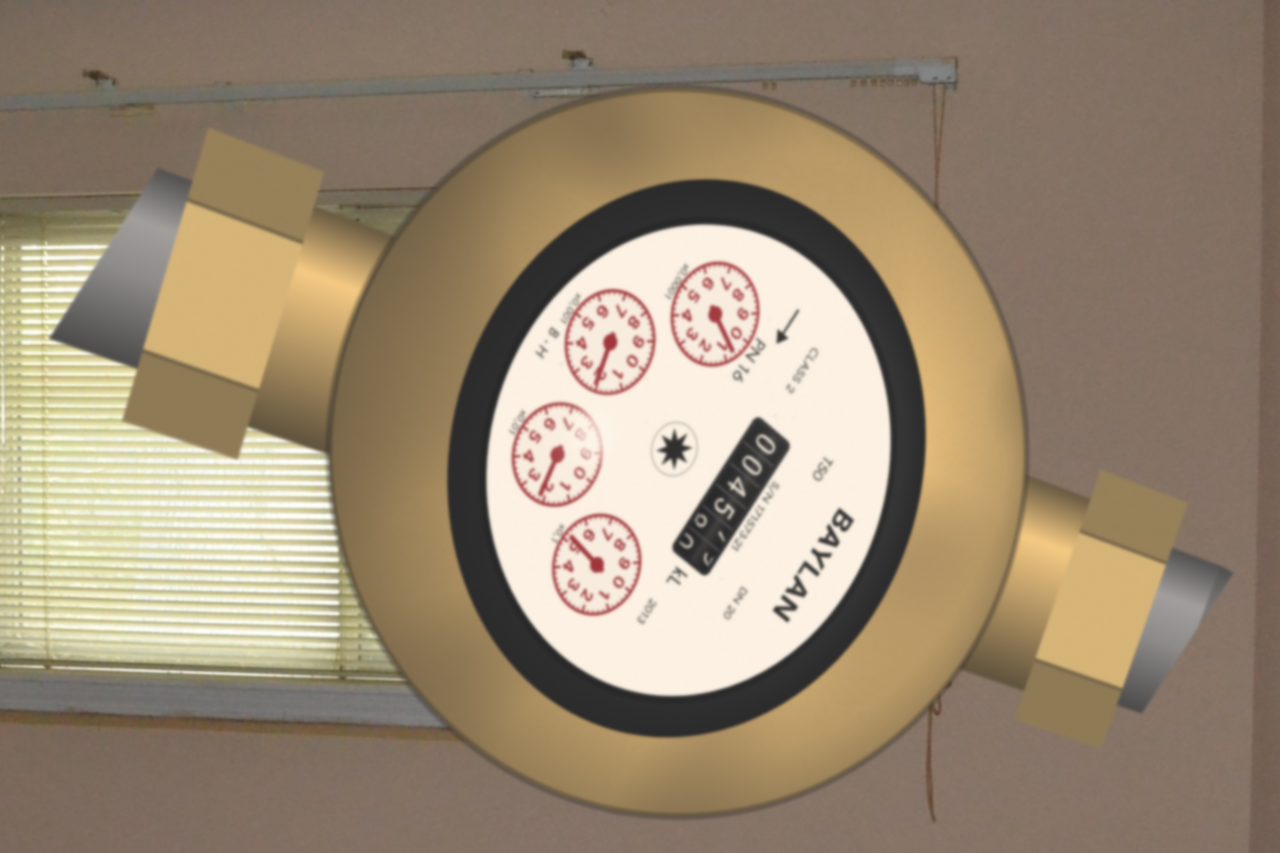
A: 4579.5220 (kL)
